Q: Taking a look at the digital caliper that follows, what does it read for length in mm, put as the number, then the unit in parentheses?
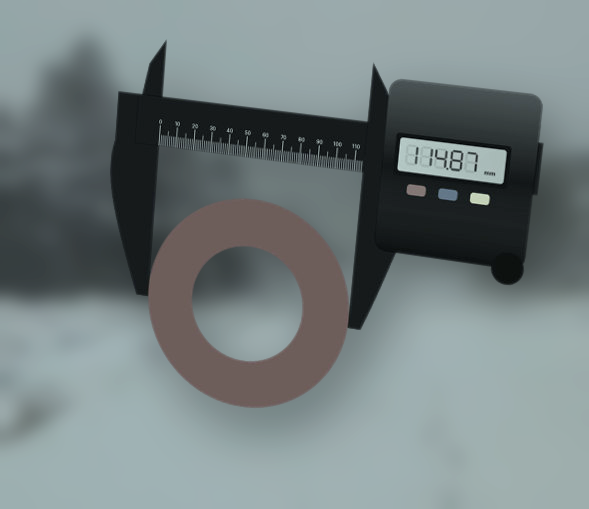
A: 114.87 (mm)
